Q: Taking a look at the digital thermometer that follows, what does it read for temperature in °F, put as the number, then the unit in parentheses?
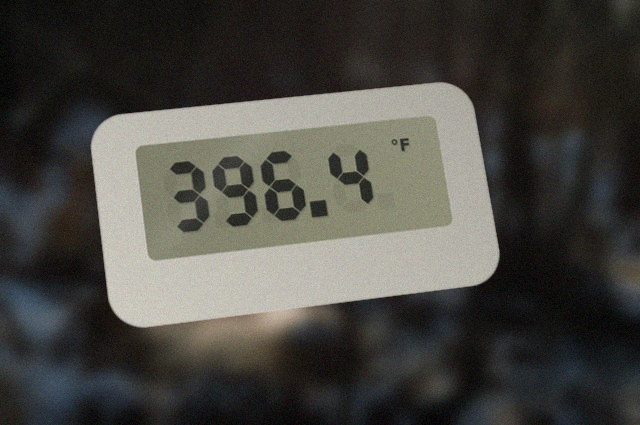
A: 396.4 (°F)
